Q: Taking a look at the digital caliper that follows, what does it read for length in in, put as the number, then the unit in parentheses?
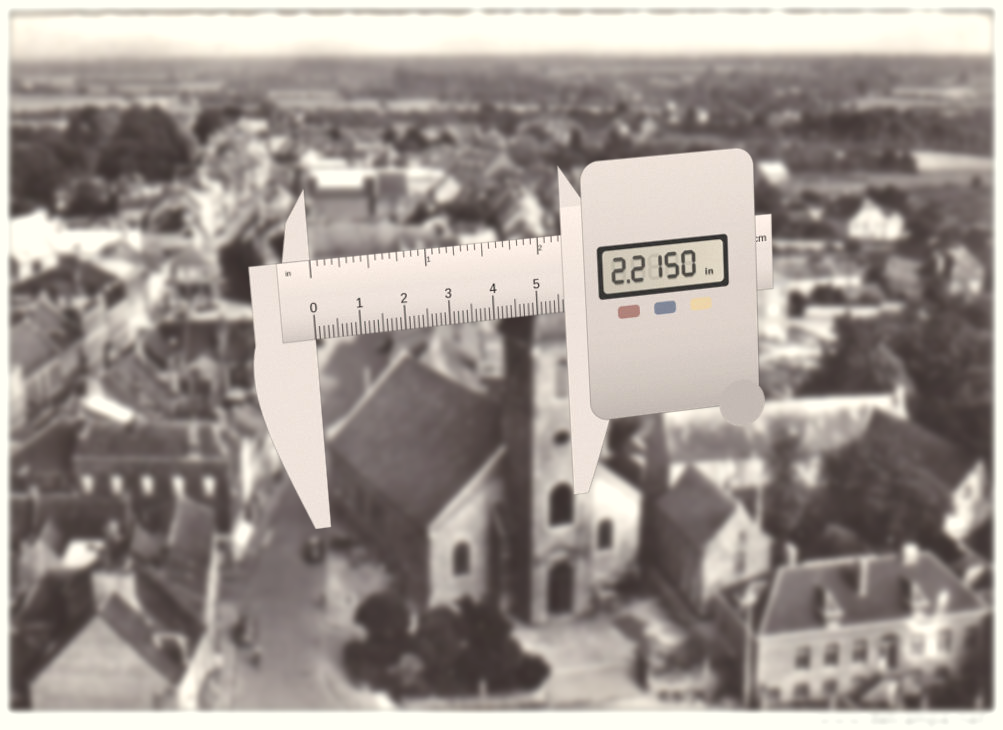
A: 2.2150 (in)
